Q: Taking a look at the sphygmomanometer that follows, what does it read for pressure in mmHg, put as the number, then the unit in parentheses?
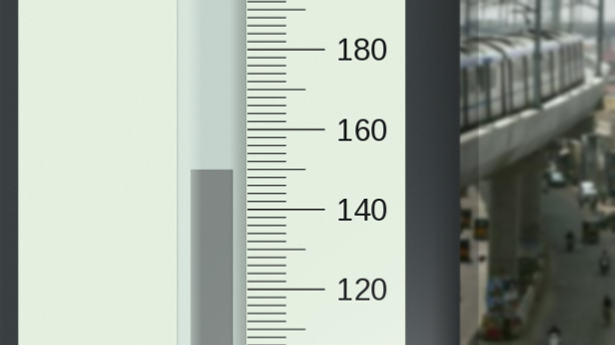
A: 150 (mmHg)
